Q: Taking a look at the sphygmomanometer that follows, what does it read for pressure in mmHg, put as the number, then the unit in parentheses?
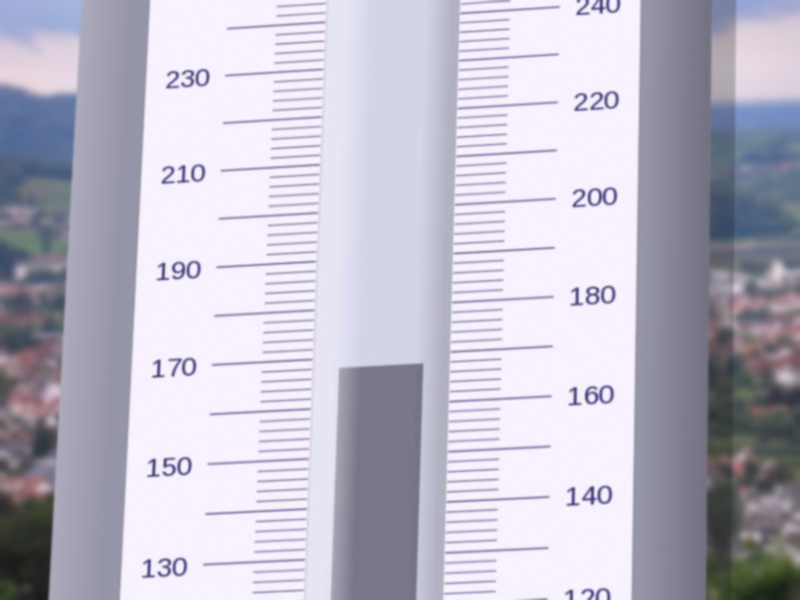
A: 168 (mmHg)
